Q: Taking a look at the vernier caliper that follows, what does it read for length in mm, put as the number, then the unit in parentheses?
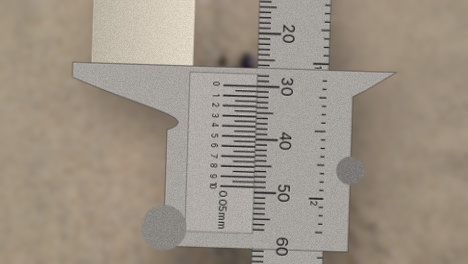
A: 30.0 (mm)
